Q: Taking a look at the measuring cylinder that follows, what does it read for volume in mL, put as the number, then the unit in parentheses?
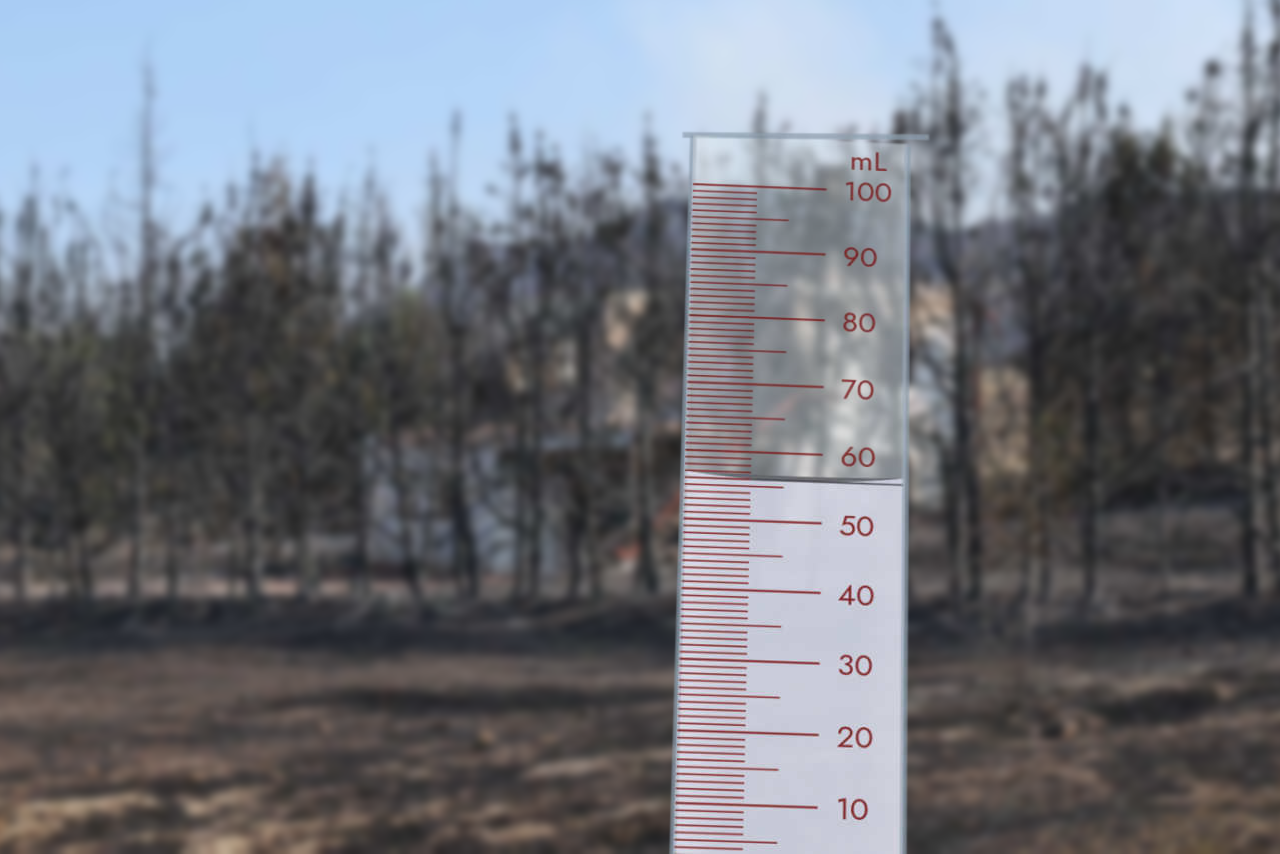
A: 56 (mL)
